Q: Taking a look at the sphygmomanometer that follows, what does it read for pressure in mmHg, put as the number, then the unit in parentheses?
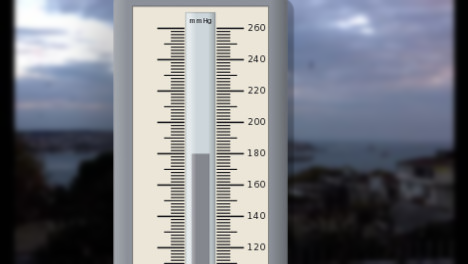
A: 180 (mmHg)
